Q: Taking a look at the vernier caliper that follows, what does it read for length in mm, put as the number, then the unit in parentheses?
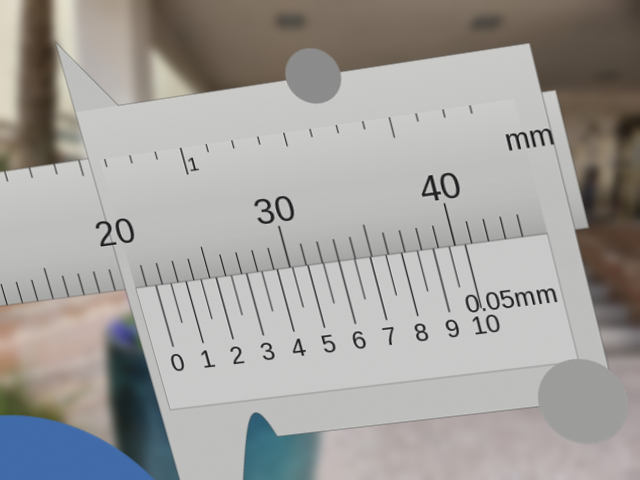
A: 21.6 (mm)
